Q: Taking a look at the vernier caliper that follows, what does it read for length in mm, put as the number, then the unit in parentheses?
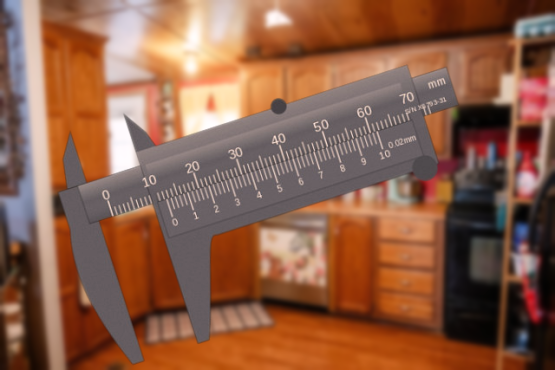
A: 12.5 (mm)
